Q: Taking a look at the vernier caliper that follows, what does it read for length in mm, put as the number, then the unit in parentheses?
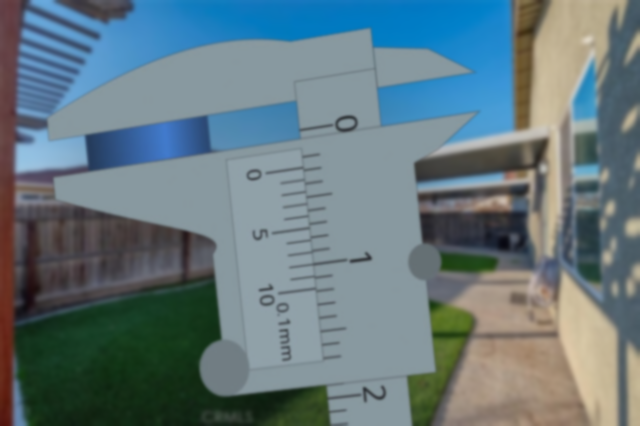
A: 2.8 (mm)
